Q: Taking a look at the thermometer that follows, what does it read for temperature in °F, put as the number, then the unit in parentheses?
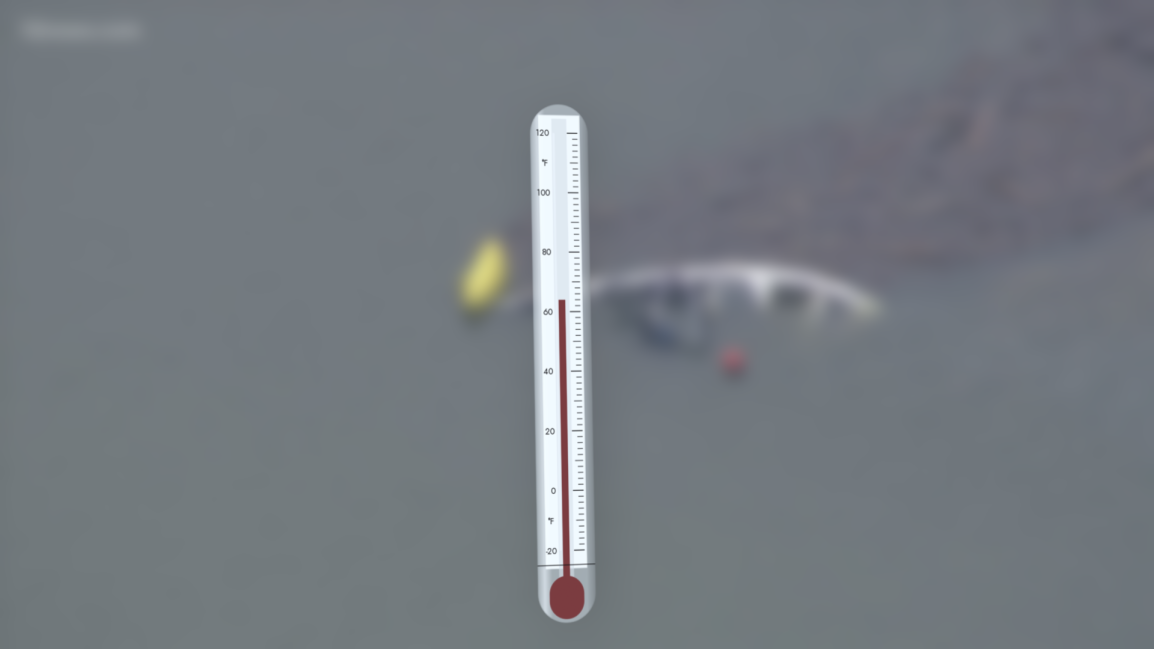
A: 64 (°F)
